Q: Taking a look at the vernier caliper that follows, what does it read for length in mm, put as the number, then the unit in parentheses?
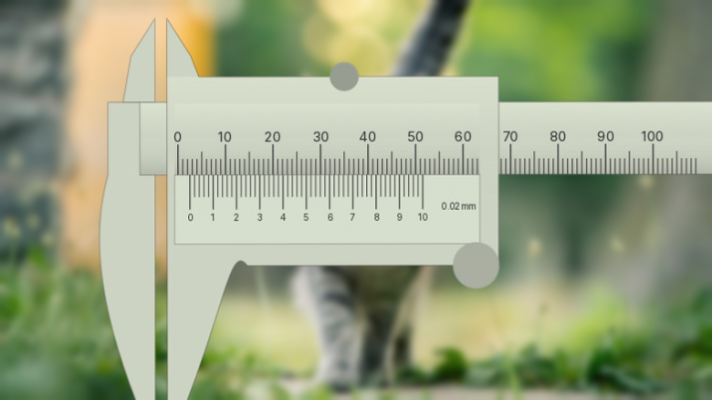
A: 2.5 (mm)
